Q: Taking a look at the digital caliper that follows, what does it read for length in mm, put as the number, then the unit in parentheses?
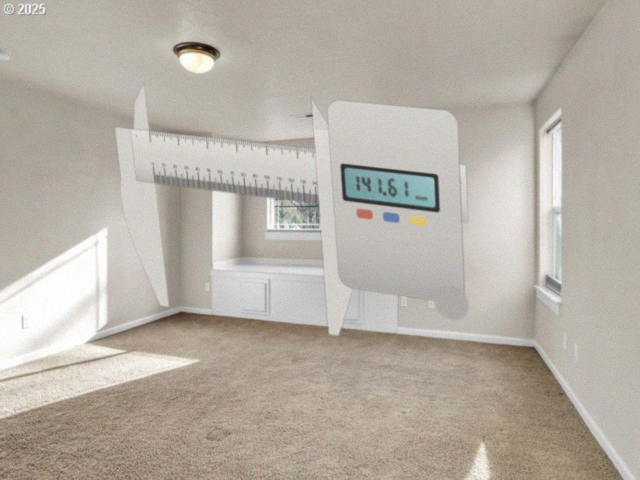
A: 141.61 (mm)
